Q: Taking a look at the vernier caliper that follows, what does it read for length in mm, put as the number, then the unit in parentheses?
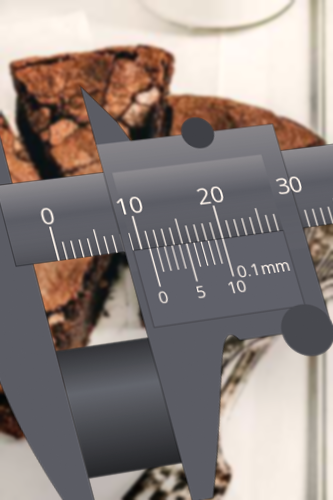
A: 11.0 (mm)
